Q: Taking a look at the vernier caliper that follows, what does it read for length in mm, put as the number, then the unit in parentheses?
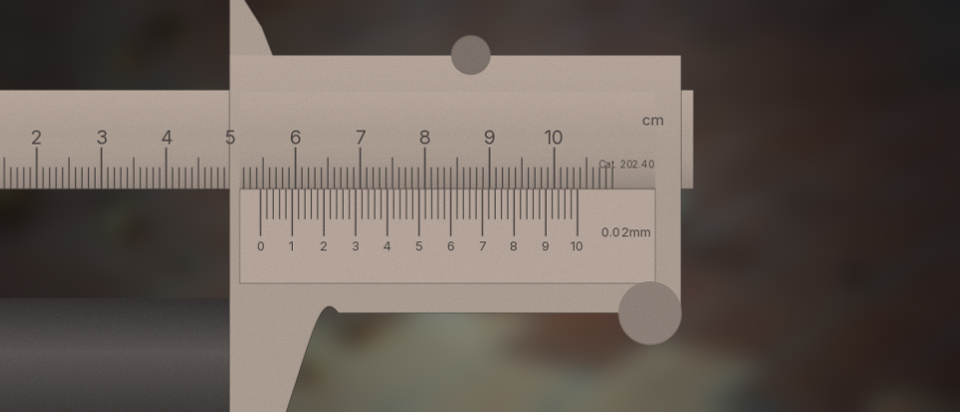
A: 54.6 (mm)
